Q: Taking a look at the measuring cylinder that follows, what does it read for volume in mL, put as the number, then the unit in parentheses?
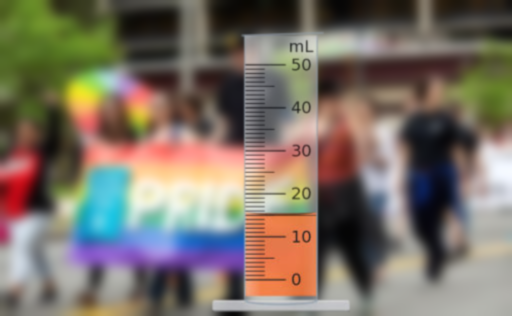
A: 15 (mL)
